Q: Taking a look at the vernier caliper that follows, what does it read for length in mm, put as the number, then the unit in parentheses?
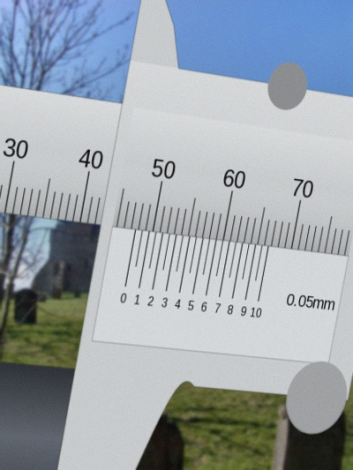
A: 47.6 (mm)
